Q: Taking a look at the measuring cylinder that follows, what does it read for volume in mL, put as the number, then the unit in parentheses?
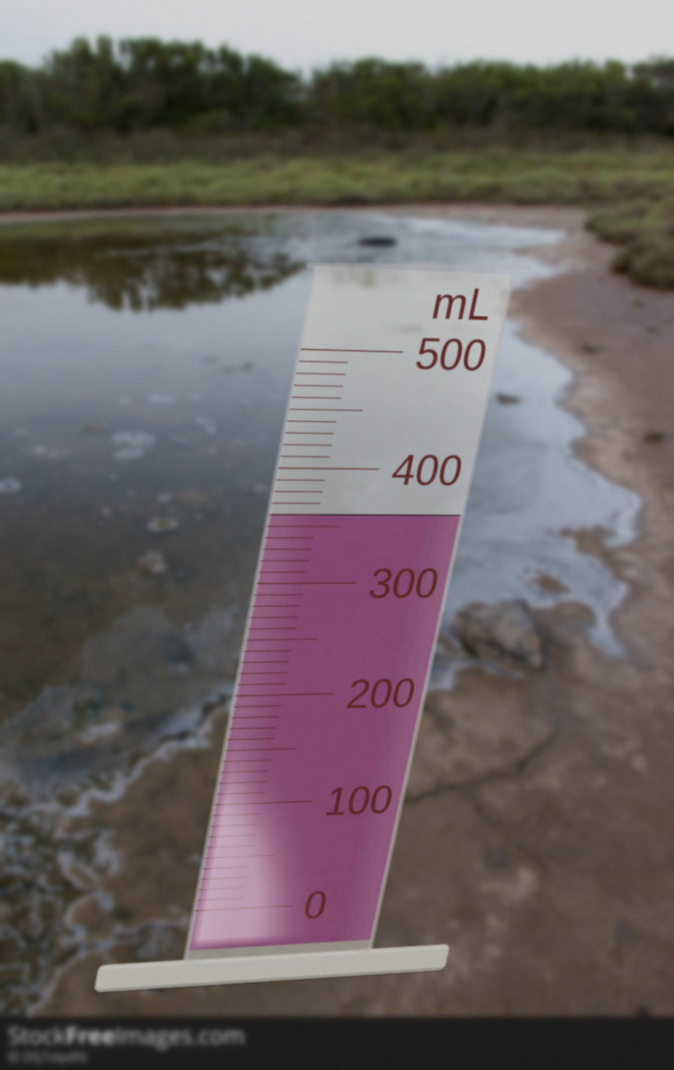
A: 360 (mL)
